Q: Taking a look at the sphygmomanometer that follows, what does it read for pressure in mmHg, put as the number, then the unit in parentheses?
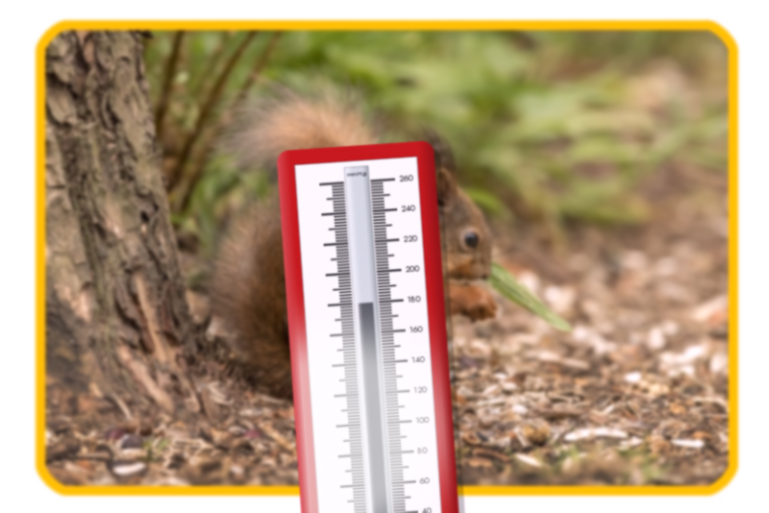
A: 180 (mmHg)
